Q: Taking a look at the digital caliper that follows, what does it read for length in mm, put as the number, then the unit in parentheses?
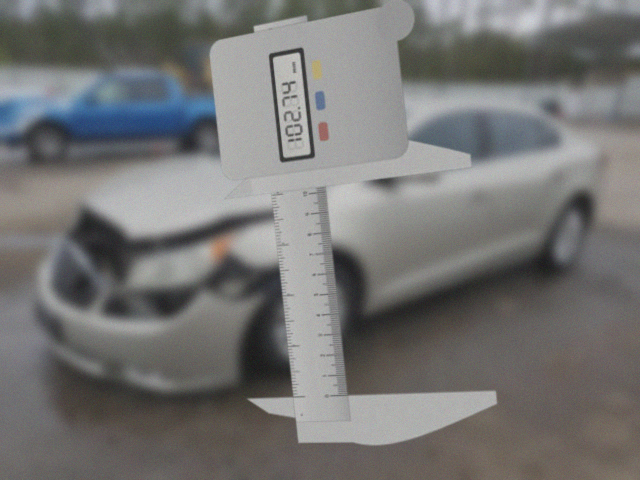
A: 102.74 (mm)
